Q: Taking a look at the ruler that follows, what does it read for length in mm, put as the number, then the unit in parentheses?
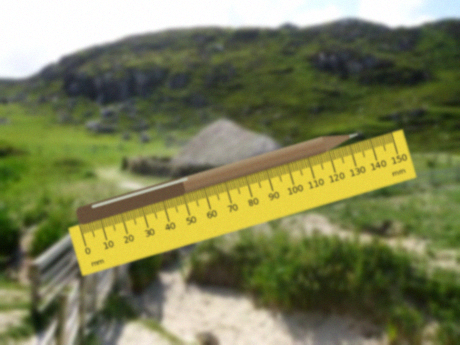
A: 135 (mm)
